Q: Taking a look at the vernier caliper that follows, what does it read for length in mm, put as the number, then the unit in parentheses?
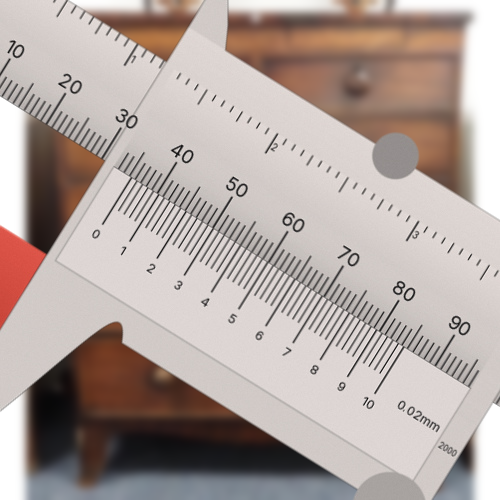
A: 35.4 (mm)
